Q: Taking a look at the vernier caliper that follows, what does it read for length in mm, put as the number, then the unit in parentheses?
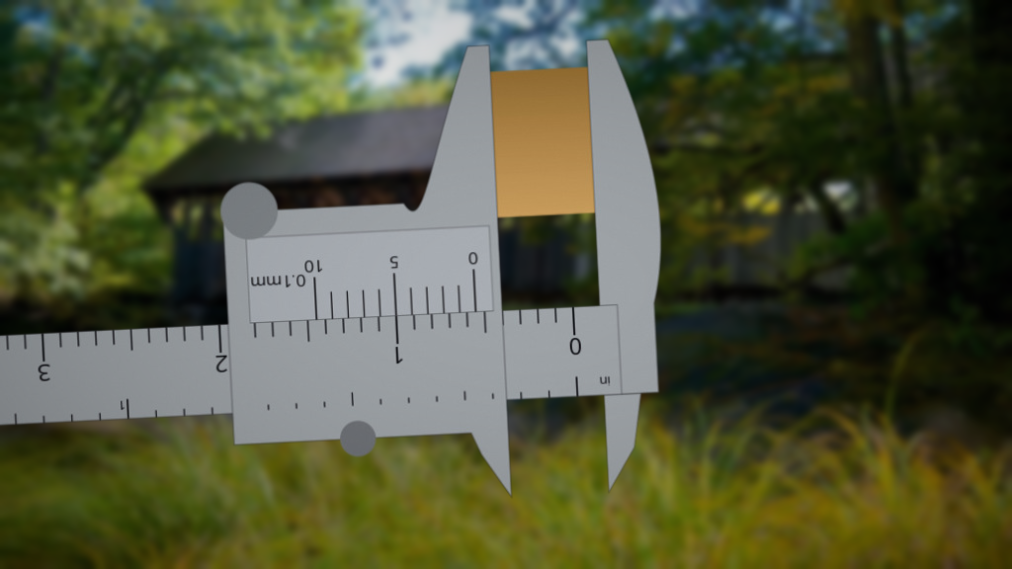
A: 5.5 (mm)
